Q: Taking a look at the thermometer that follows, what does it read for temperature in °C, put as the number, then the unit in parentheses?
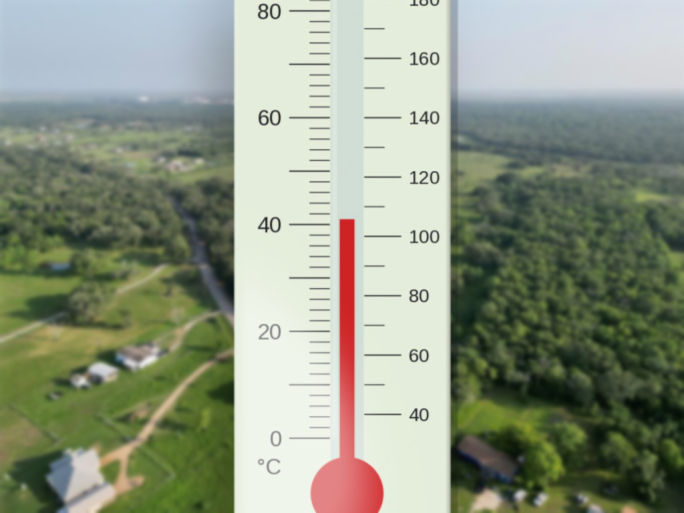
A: 41 (°C)
